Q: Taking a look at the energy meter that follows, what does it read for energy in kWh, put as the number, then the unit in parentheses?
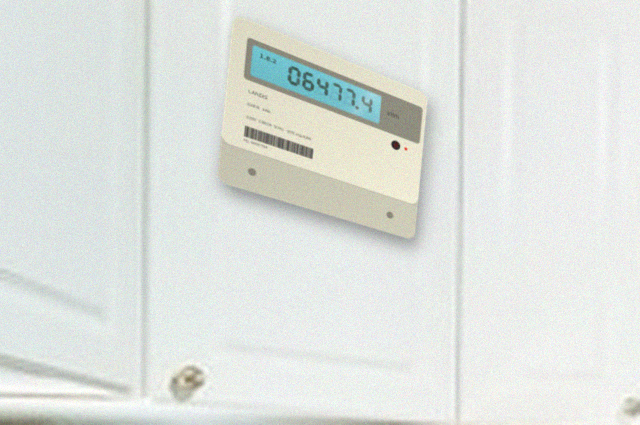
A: 6477.4 (kWh)
